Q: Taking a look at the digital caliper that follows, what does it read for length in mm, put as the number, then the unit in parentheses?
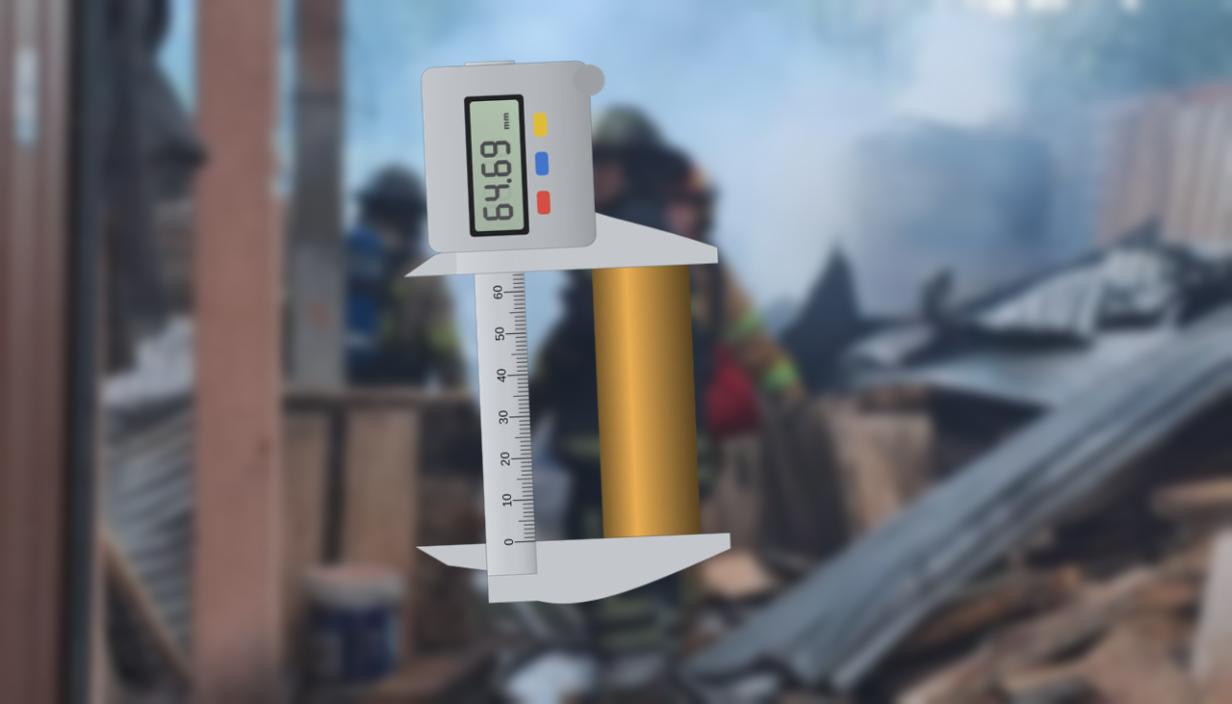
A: 64.69 (mm)
